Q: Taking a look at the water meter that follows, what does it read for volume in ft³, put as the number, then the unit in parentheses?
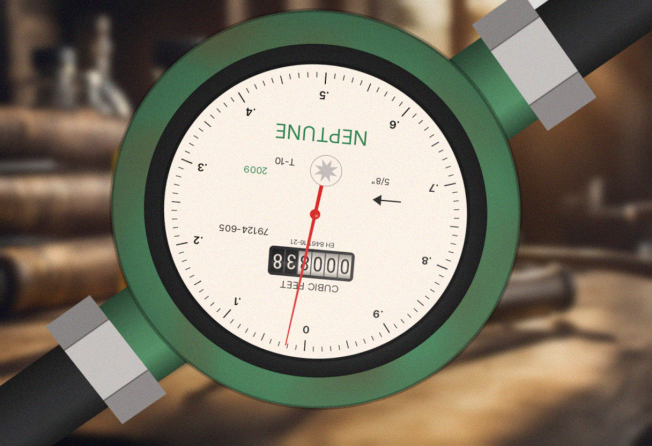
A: 838.02 (ft³)
